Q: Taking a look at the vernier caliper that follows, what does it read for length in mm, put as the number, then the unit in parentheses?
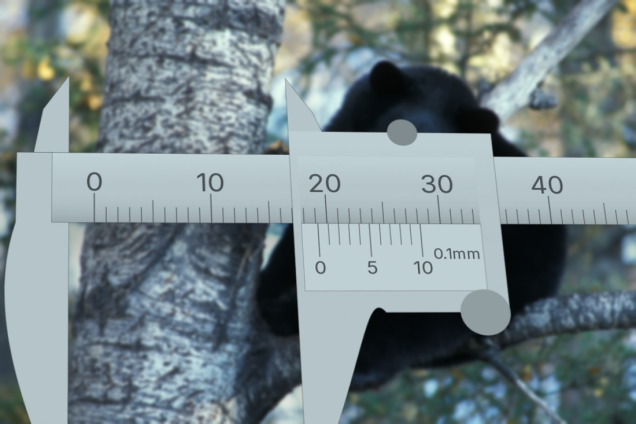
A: 19.2 (mm)
